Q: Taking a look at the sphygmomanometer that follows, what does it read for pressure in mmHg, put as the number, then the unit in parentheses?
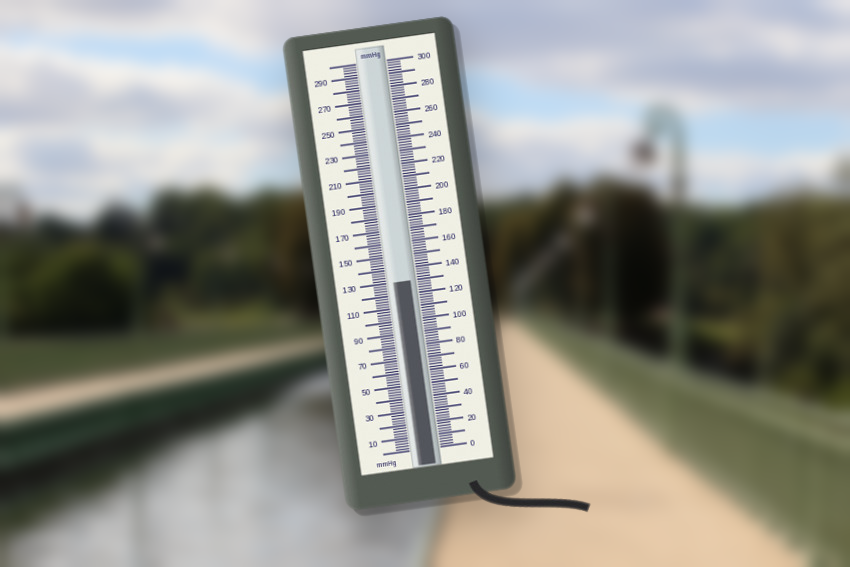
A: 130 (mmHg)
